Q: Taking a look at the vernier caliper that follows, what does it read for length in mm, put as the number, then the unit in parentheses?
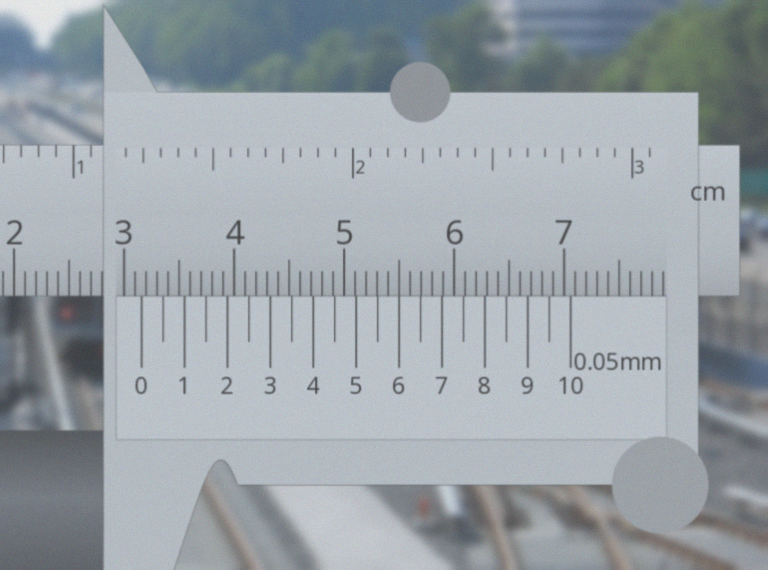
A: 31.6 (mm)
